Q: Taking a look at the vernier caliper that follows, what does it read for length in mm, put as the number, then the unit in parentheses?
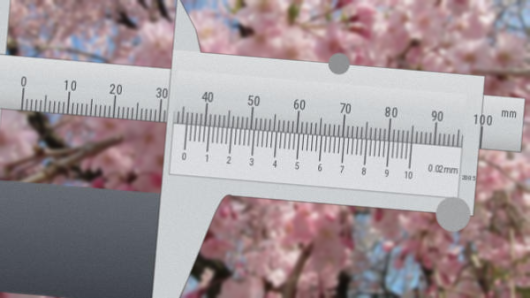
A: 36.0 (mm)
